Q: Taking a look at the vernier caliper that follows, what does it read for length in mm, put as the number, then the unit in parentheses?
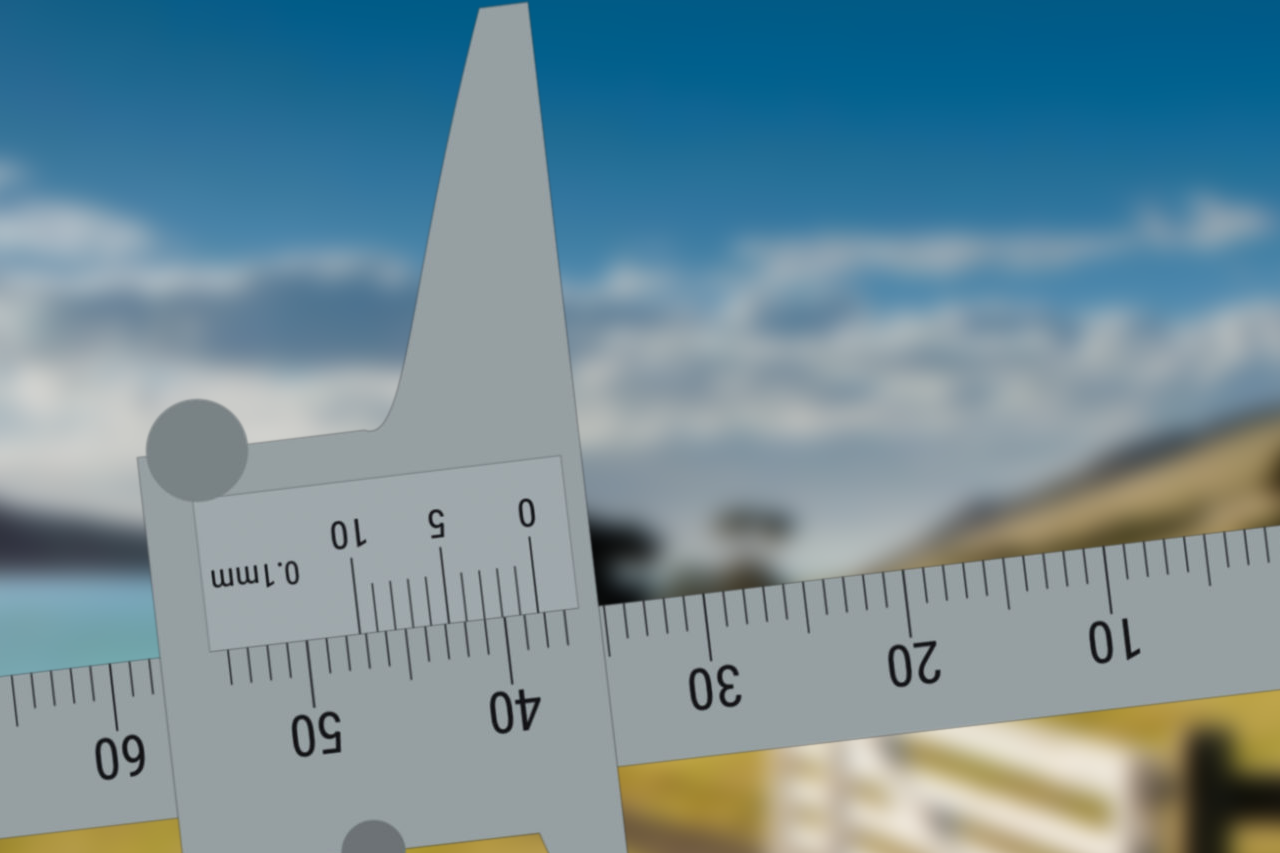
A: 38.3 (mm)
